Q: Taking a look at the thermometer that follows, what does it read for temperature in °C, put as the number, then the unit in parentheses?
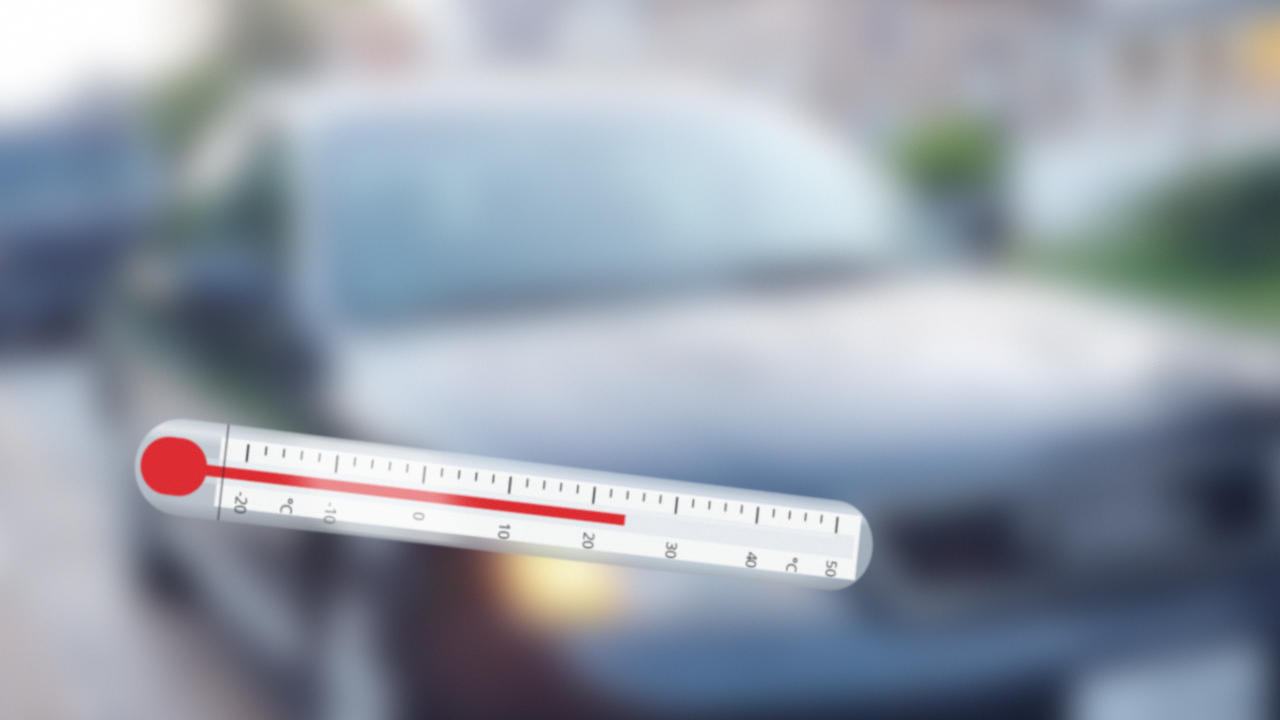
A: 24 (°C)
